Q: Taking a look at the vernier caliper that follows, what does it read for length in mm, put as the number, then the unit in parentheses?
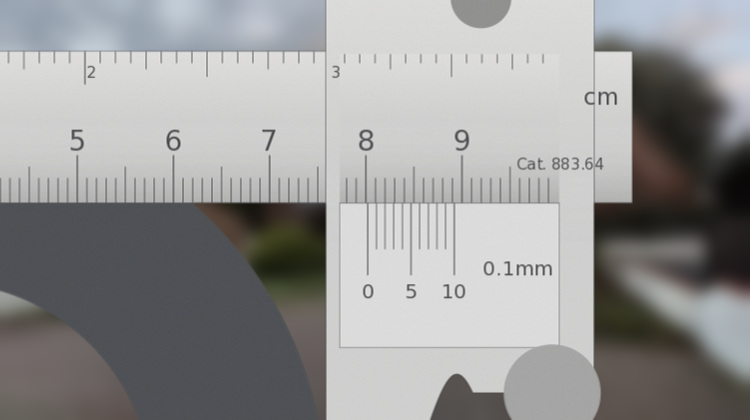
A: 80.2 (mm)
